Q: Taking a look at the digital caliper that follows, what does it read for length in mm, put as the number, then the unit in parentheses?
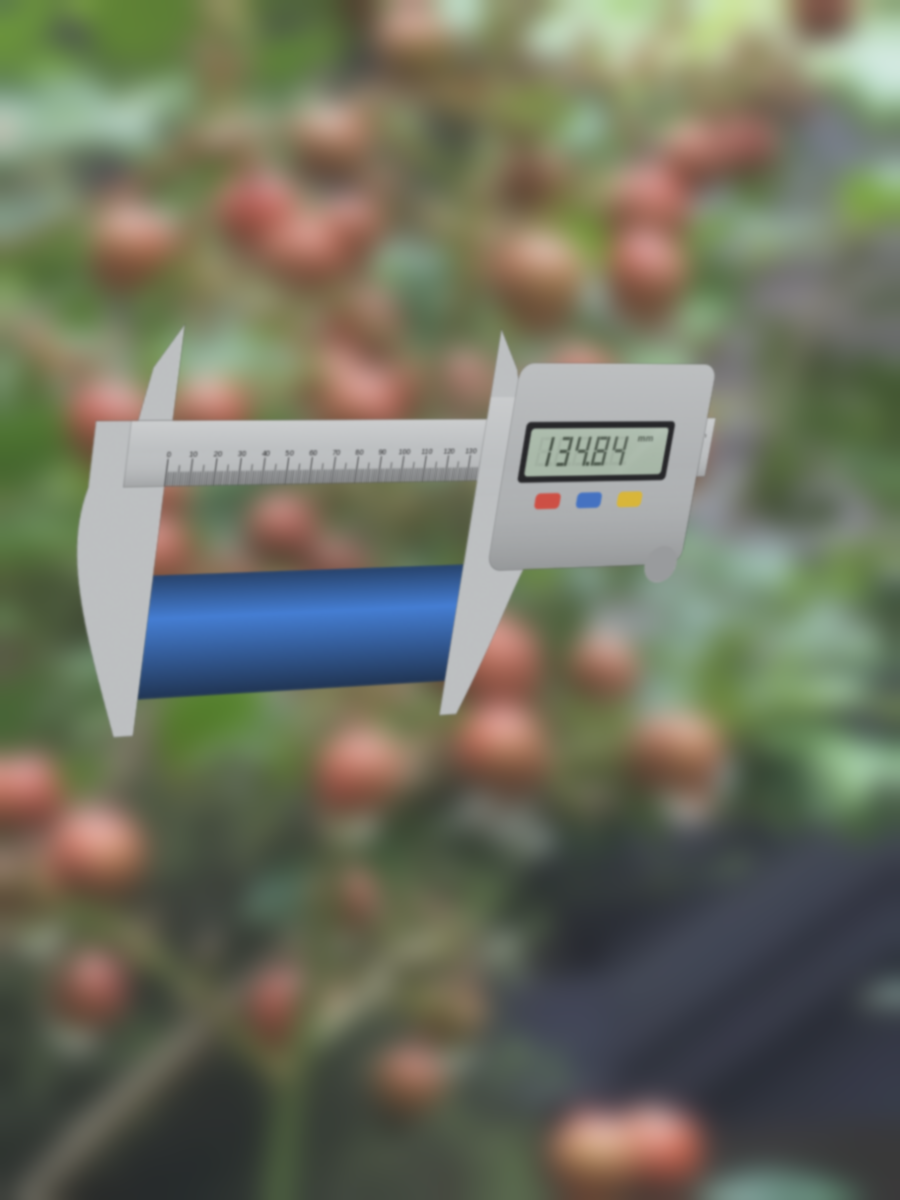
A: 134.84 (mm)
